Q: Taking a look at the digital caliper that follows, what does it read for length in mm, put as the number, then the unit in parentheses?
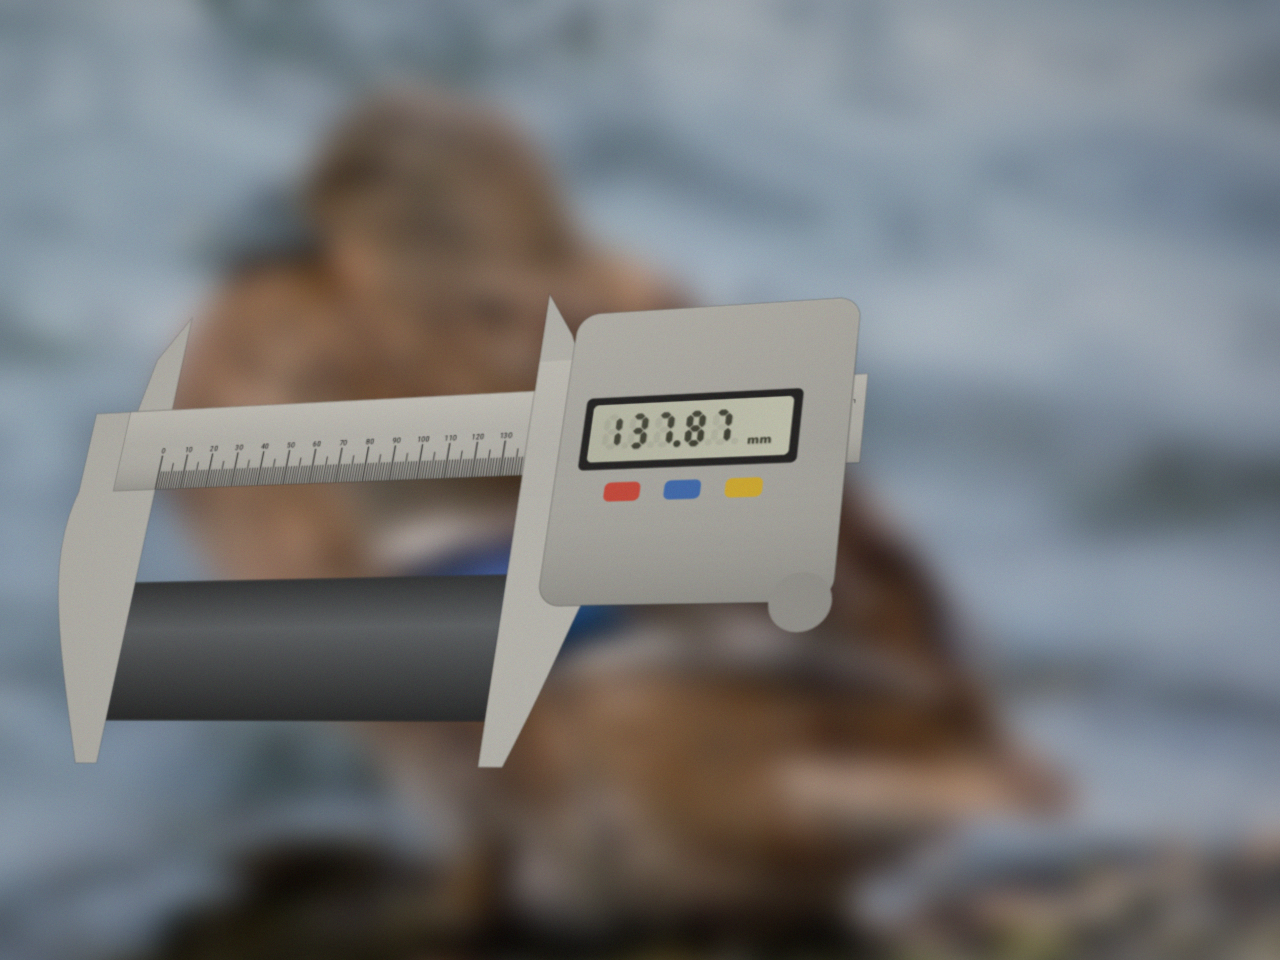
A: 137.87 (mm)
